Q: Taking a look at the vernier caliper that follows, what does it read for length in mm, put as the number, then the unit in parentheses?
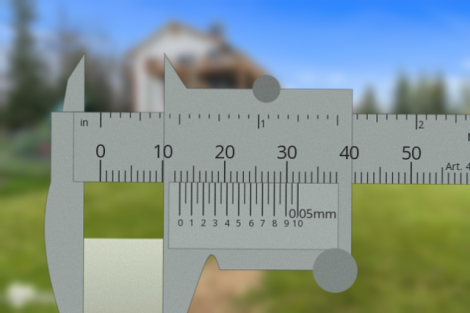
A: 12.8 (mm)
